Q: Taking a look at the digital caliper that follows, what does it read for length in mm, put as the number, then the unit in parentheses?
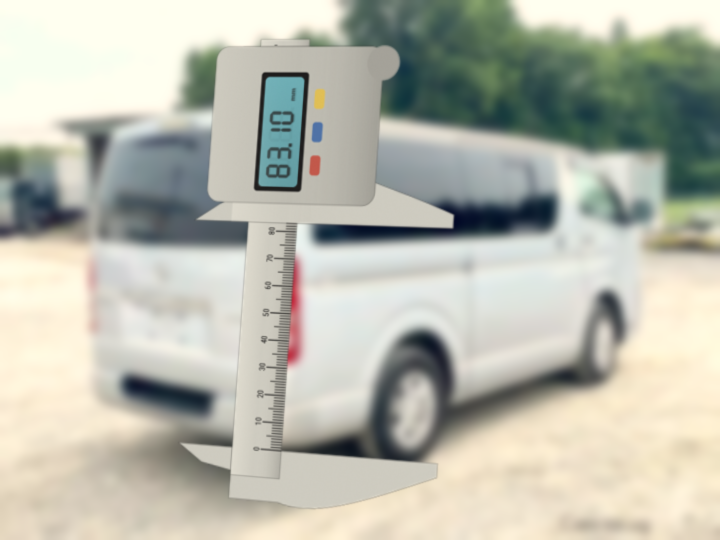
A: 83.10 (mm)
